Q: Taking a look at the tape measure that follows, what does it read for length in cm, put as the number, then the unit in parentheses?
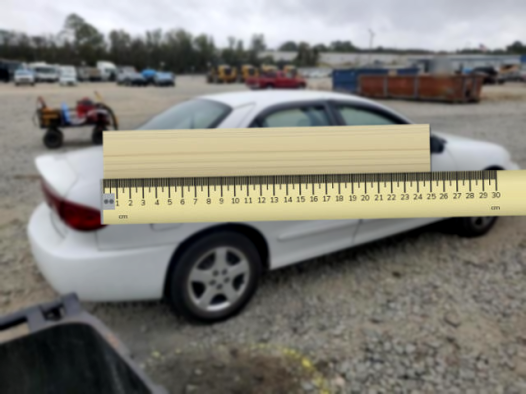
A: 25 (cm)
